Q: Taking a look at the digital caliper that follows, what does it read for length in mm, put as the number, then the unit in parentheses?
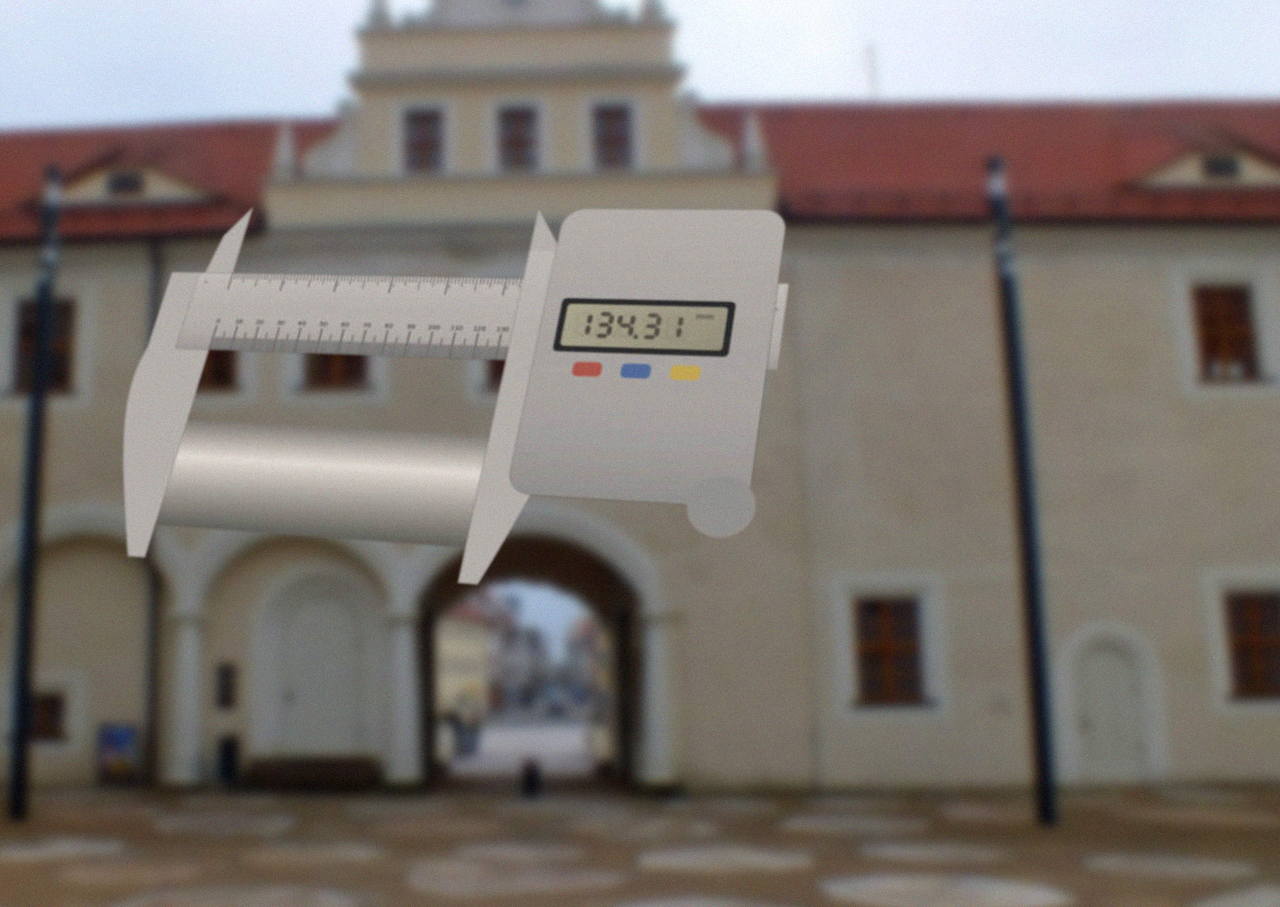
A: 134.31 (mm)
